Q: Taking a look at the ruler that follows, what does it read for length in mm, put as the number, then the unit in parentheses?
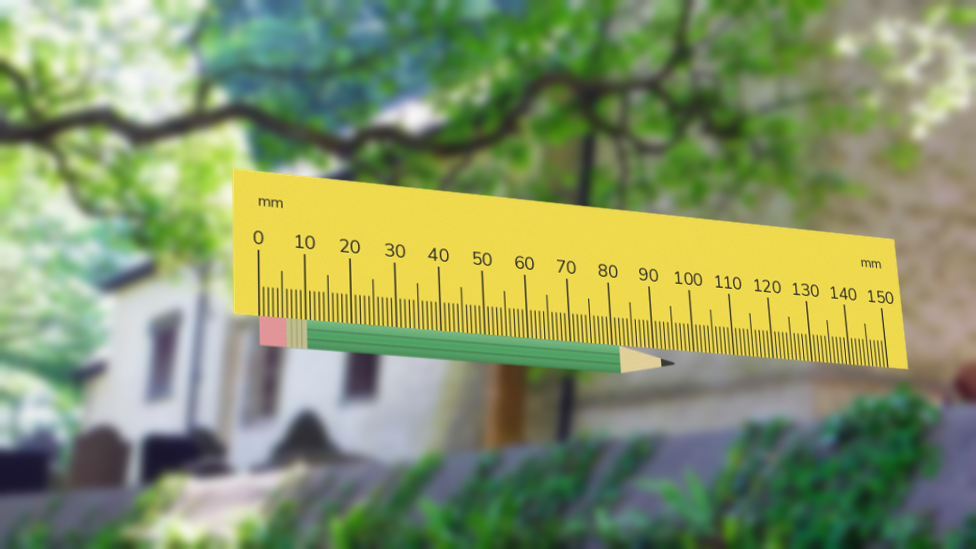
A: 95 (mm)
